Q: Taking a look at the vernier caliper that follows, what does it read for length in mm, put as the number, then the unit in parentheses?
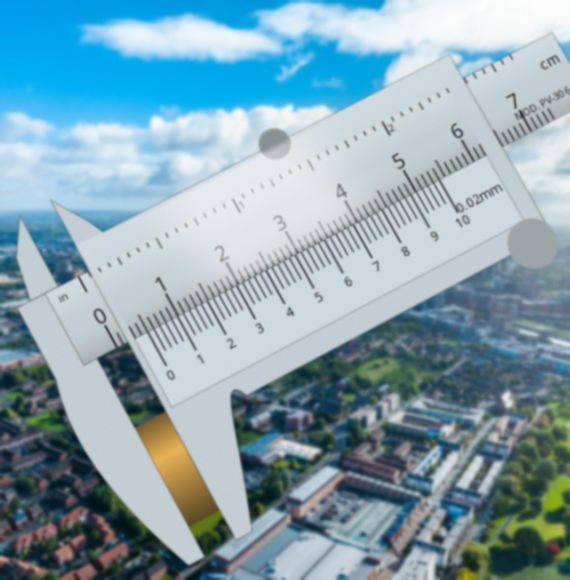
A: 5.0 (mm)
